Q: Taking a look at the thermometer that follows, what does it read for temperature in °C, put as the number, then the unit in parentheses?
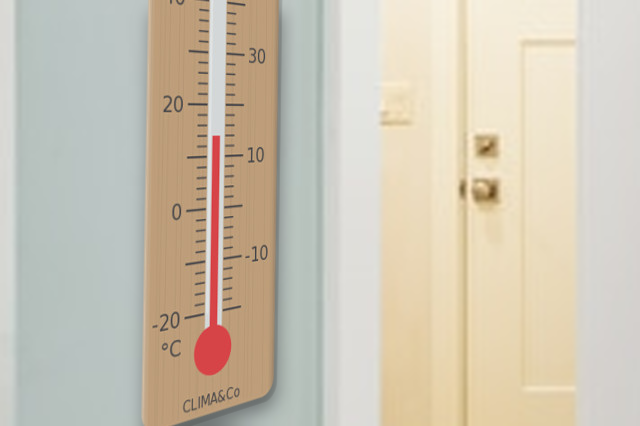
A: 14 (°C)
